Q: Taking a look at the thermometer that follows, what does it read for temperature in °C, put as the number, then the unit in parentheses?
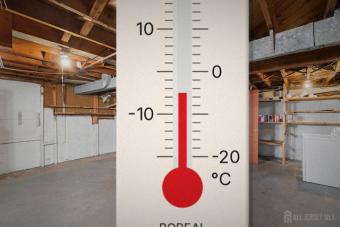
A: -5 (°C)
